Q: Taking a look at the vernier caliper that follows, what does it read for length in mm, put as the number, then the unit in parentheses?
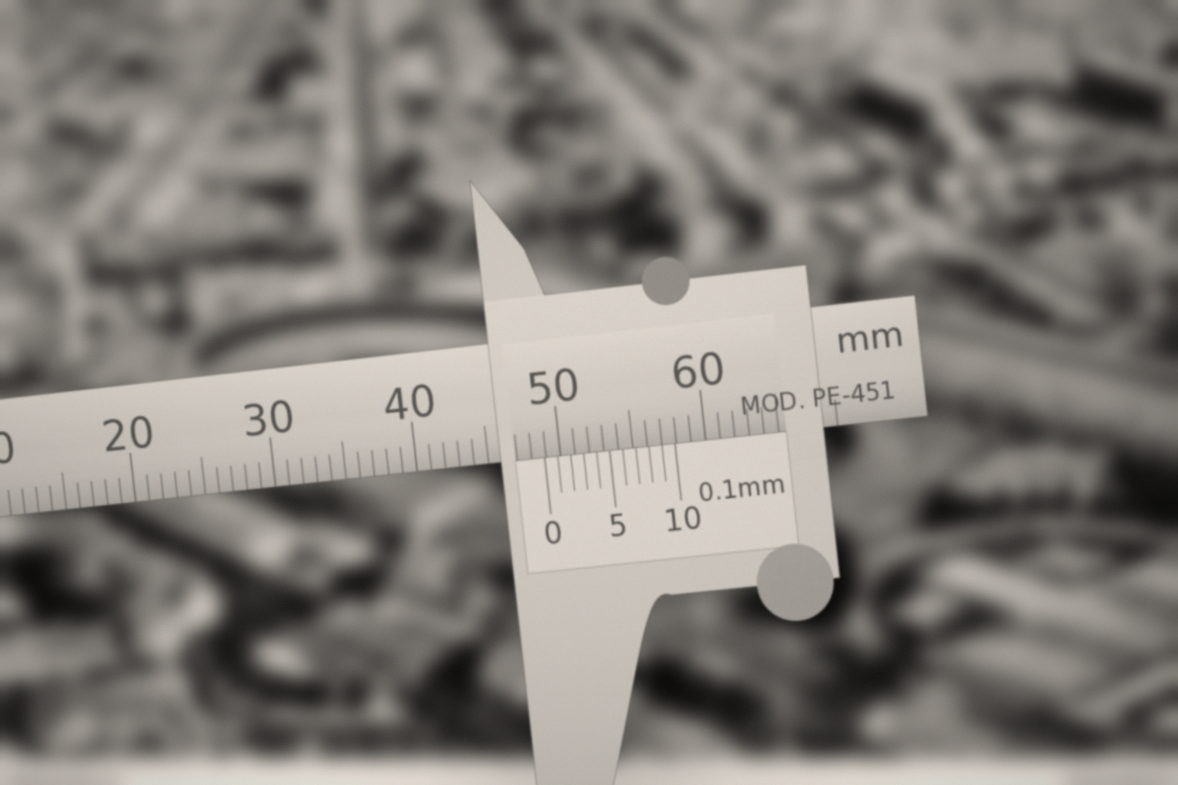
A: 48.9 (mm)
